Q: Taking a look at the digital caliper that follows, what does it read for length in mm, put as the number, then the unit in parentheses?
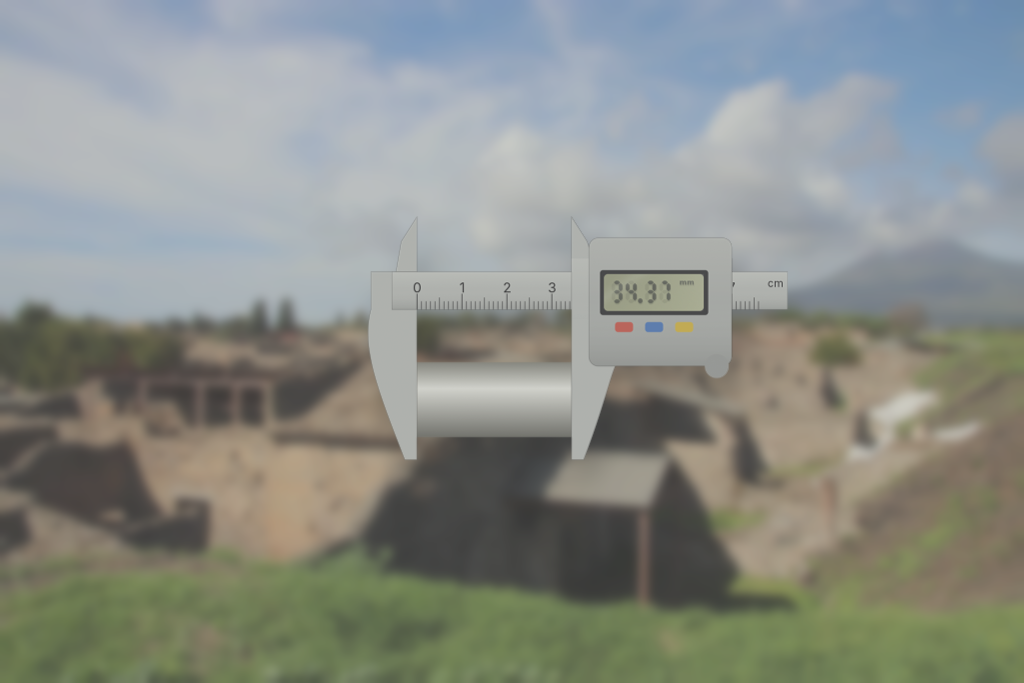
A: 34.37 (mm)
